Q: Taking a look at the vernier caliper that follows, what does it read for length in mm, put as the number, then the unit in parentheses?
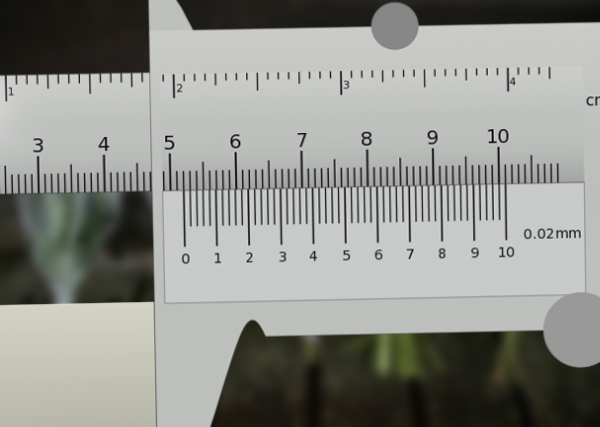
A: 52.0 (mm)
